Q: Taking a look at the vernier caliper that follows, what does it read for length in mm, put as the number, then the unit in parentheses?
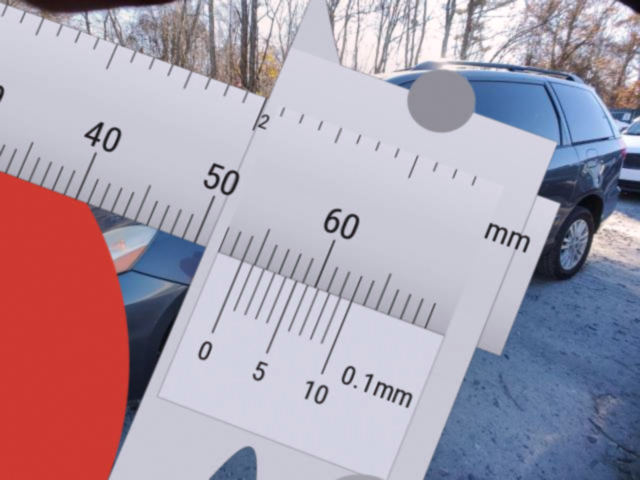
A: 54.0 (mm)
